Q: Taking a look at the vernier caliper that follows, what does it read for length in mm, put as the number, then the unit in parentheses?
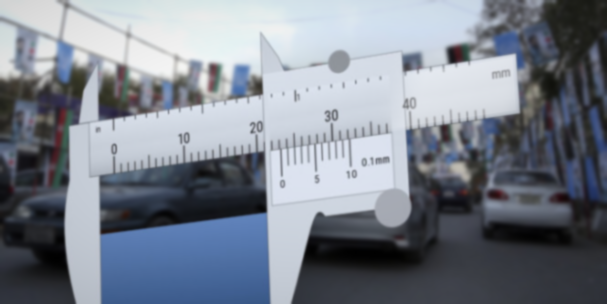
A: 23.2 (mm)
